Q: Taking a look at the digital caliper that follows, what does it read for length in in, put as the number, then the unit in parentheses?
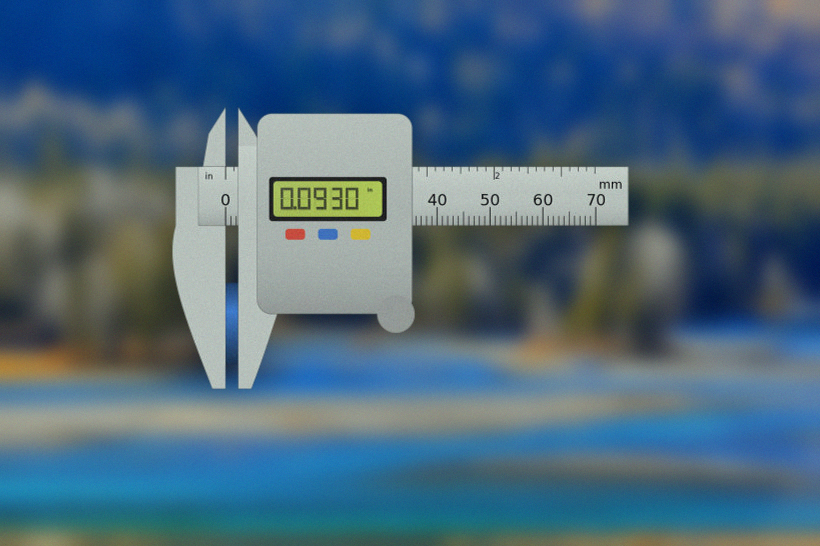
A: 0.0930 (in)
